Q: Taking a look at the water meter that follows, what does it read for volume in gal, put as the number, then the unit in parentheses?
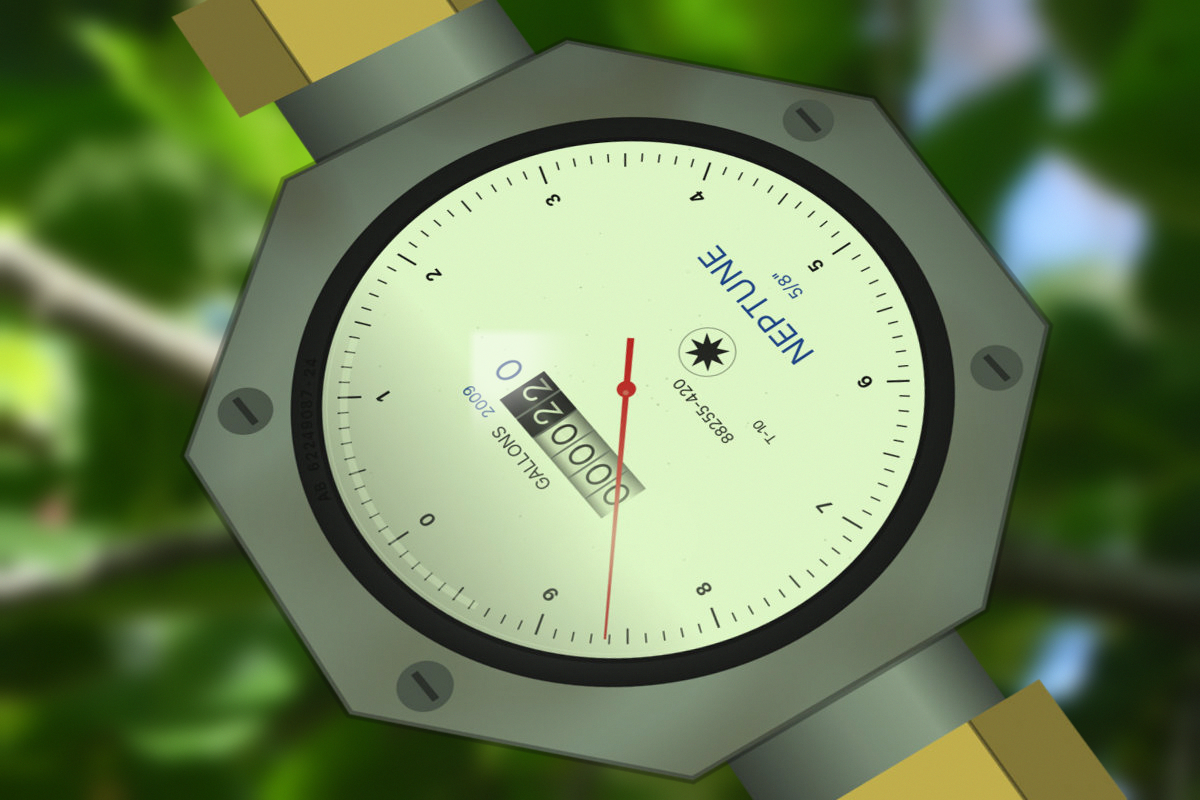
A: 218.6 (gal)
